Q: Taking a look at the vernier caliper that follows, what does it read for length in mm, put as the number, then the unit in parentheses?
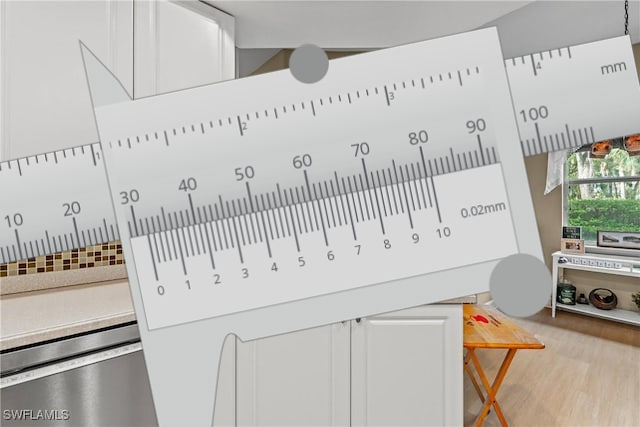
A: 31.8 (mm)
